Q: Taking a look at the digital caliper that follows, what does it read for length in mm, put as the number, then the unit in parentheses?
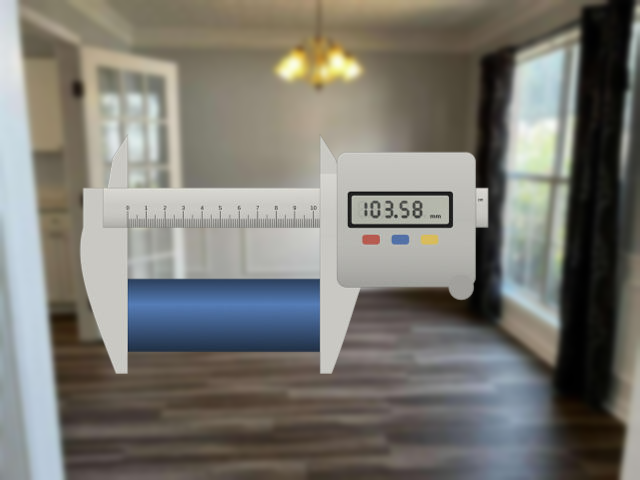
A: 103.58 (mm)
